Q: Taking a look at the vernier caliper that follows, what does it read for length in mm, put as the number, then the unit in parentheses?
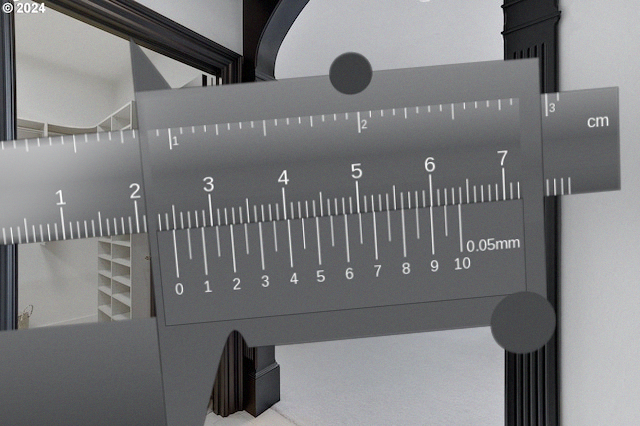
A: 24.8 (mm)
